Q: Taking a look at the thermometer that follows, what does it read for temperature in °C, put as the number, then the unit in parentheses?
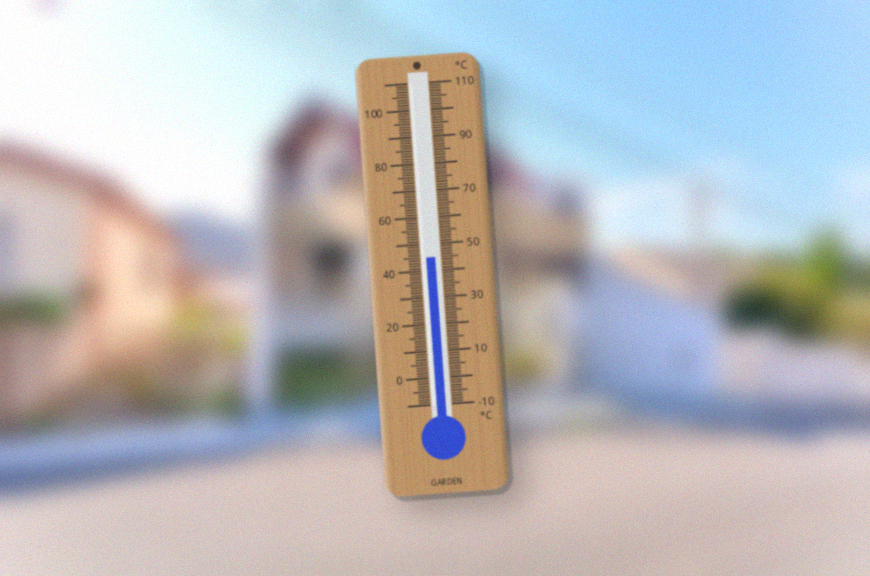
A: 45 (°C)
